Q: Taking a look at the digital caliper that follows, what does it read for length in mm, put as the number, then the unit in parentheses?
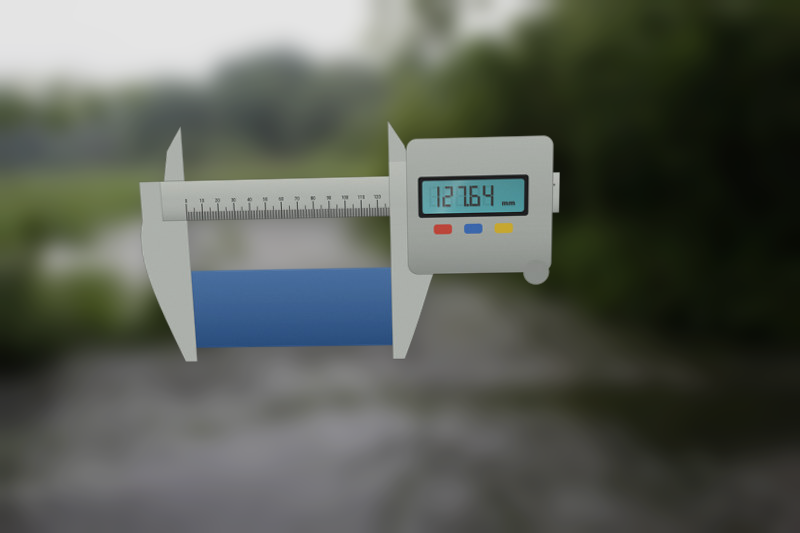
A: 127.64 (mm)
